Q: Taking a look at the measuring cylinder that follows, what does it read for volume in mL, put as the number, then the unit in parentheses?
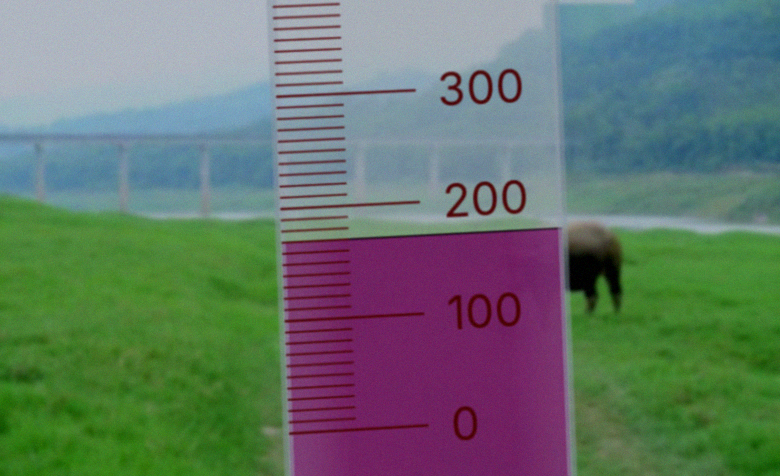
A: 170 (mL)
